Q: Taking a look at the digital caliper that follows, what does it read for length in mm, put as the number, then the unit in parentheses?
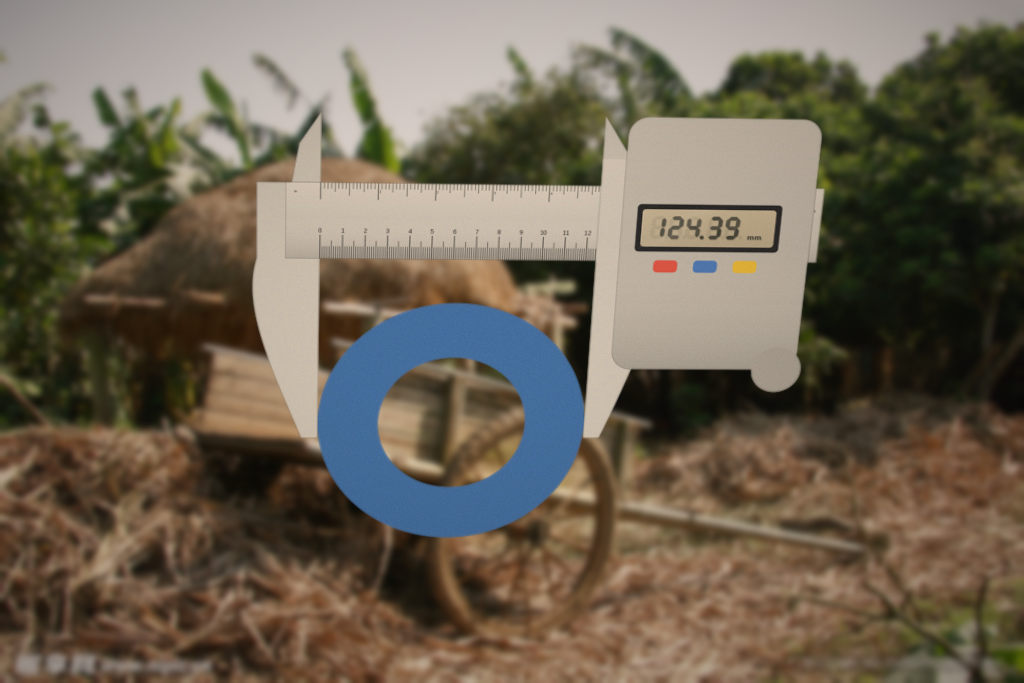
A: 124.39 (mm)
